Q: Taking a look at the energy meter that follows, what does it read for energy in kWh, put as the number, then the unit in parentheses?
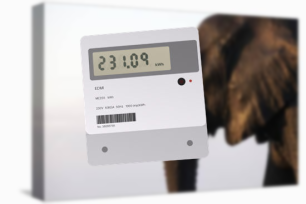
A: 231.09 (kWh)
